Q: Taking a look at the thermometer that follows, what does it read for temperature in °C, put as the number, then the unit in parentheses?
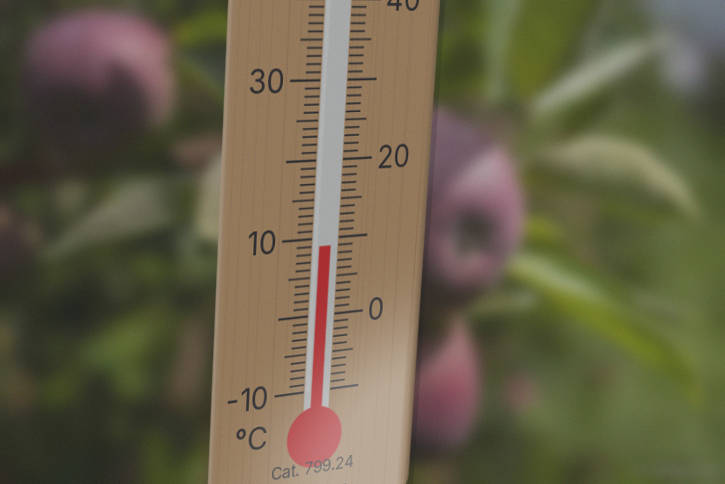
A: 9 (°C)
